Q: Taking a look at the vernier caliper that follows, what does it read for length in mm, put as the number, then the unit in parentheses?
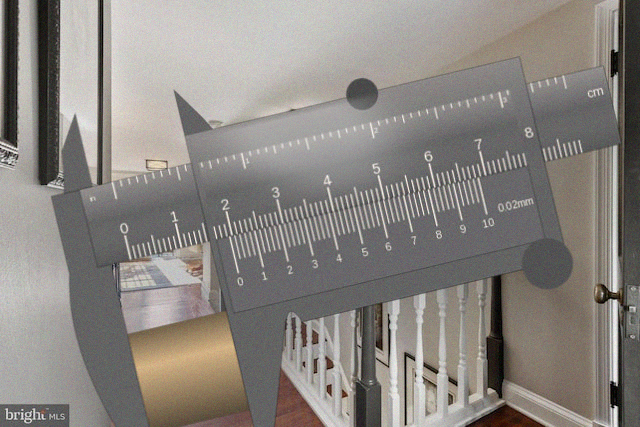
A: 19.5 (mm)
